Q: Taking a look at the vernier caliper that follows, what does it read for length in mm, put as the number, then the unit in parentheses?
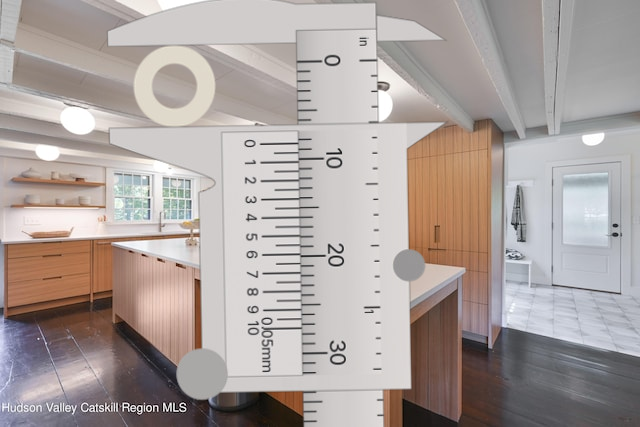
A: 8.4 (mm)
